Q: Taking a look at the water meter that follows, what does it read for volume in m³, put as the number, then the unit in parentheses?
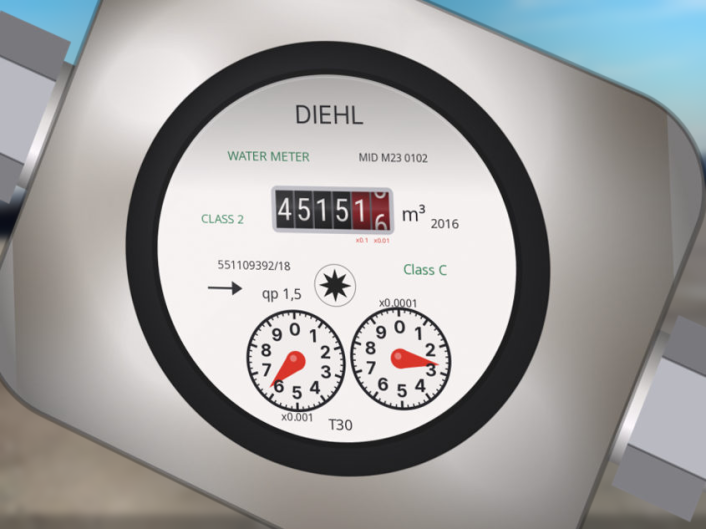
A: 4515.1562 (m³)
